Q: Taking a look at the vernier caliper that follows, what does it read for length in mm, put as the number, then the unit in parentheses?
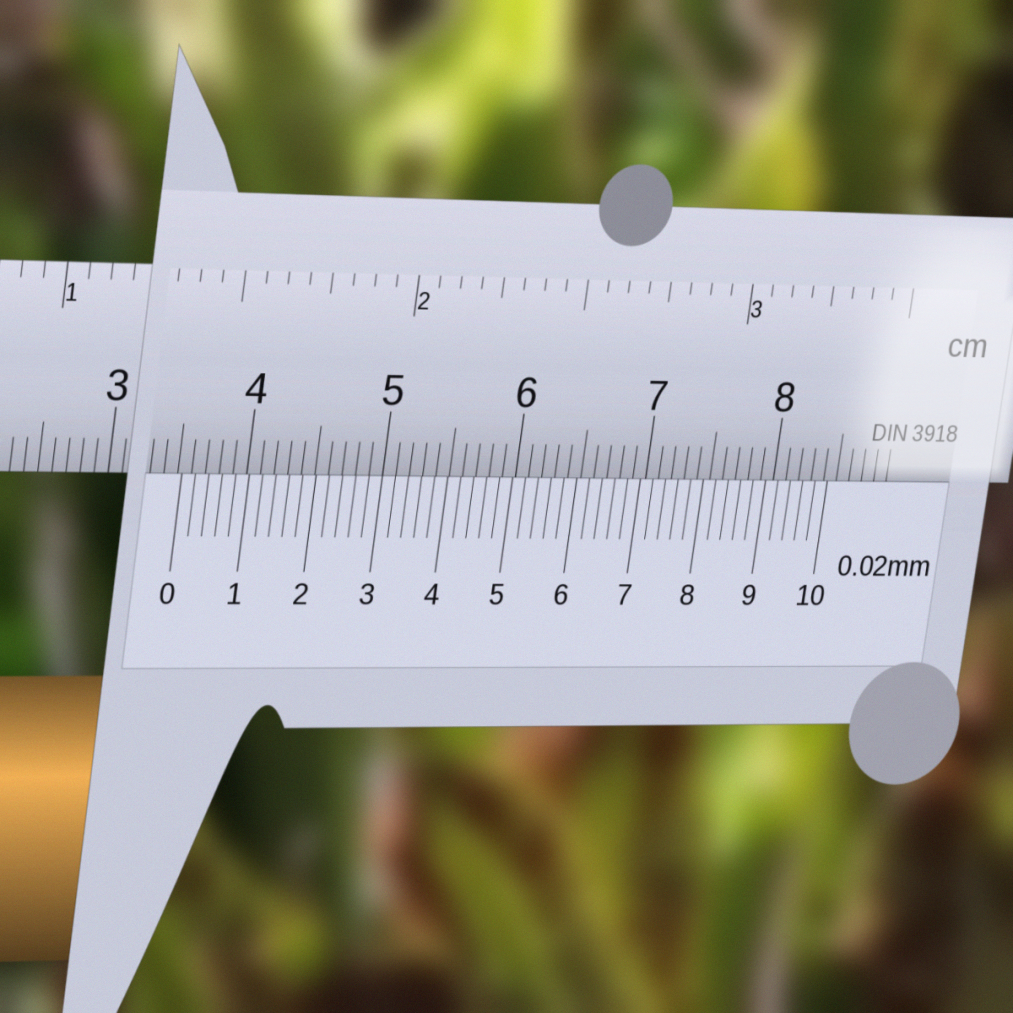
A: 35.3 (mm)
